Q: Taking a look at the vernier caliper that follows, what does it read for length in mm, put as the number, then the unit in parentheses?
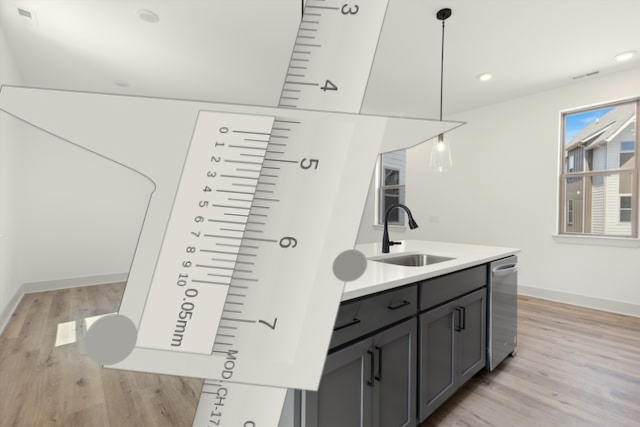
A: 46.8 (mm)
